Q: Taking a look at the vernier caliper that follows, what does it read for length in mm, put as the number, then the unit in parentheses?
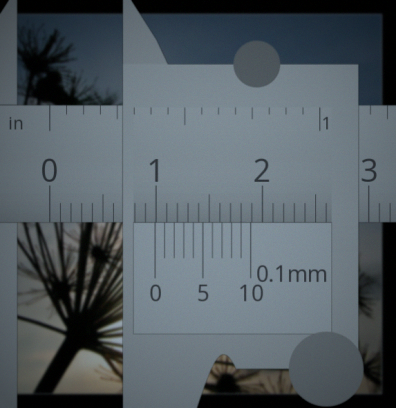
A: 9.9 (mm)
